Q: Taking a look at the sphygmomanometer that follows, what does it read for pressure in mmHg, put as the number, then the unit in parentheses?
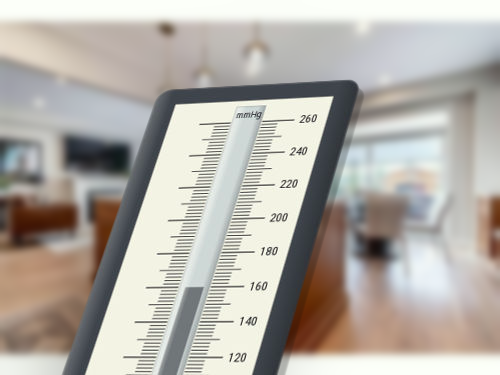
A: 160 (mmHg)
